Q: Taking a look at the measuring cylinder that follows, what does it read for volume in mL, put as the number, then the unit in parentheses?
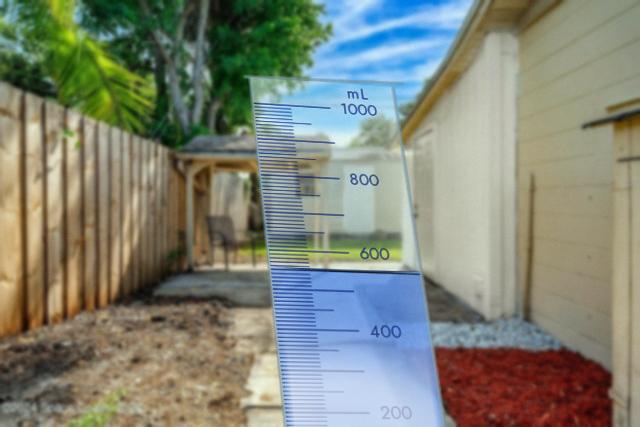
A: 550 (mL)
